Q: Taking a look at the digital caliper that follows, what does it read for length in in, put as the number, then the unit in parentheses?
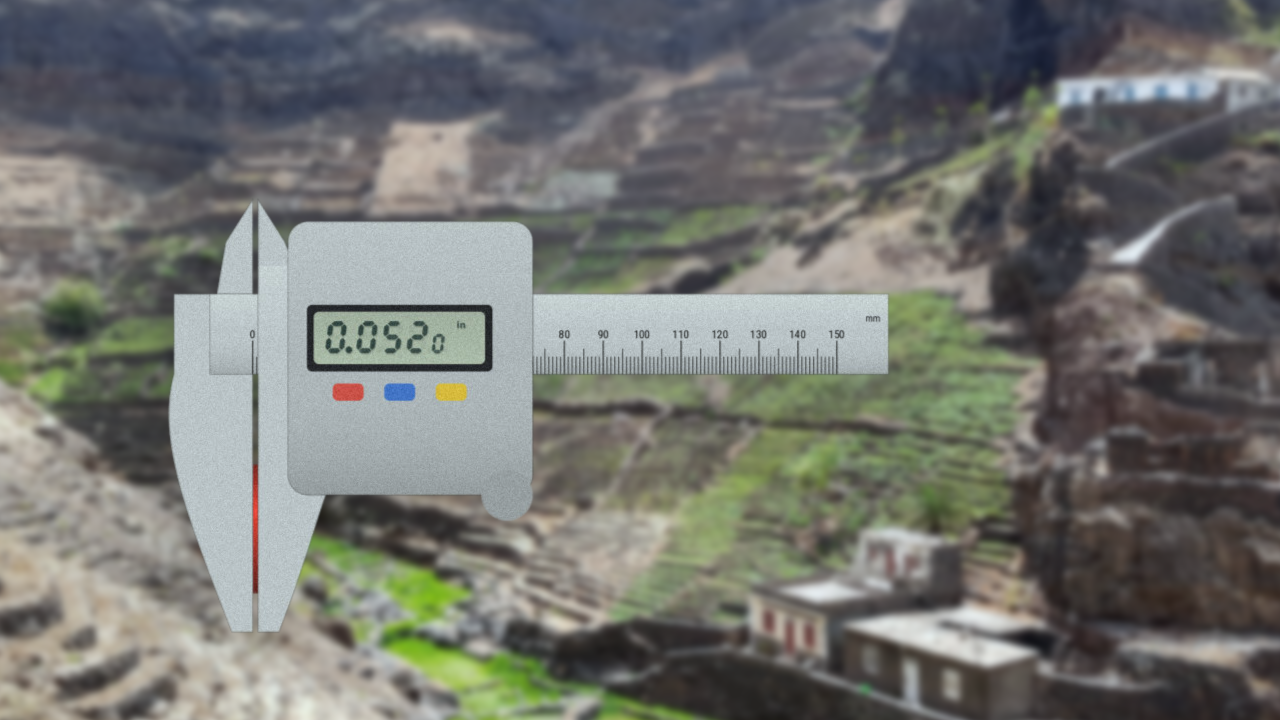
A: 0.0520 (in)
